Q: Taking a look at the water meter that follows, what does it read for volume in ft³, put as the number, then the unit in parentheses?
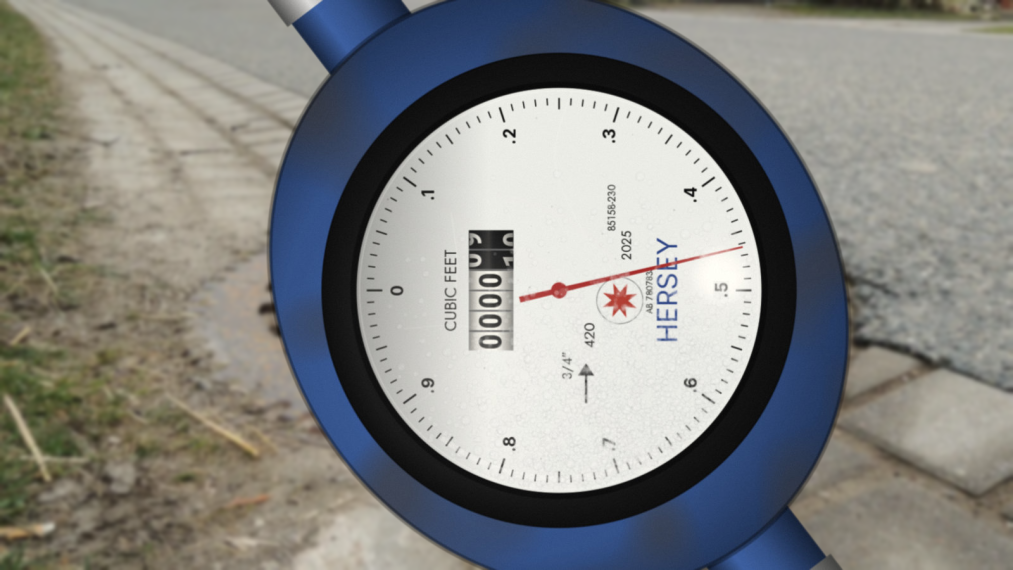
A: 9.46 (ft³)
